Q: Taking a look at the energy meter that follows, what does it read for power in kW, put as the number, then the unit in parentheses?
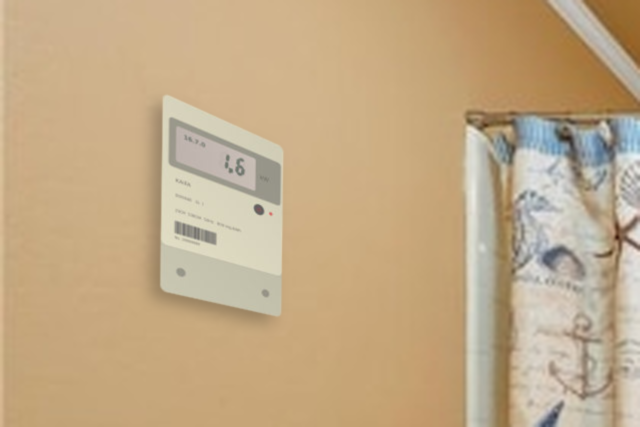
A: 1.6 (kW)
